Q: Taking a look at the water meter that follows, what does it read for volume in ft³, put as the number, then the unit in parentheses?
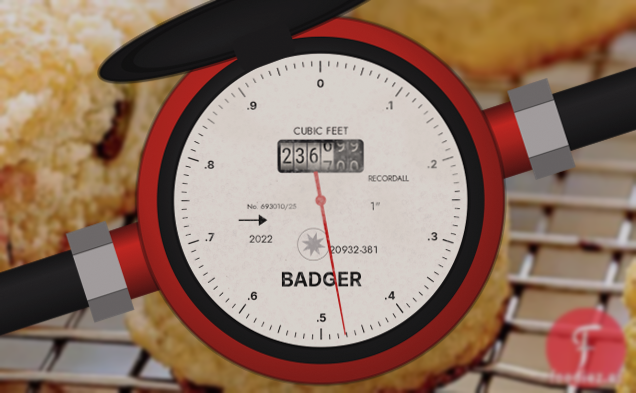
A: 236699.47 (ft³)
